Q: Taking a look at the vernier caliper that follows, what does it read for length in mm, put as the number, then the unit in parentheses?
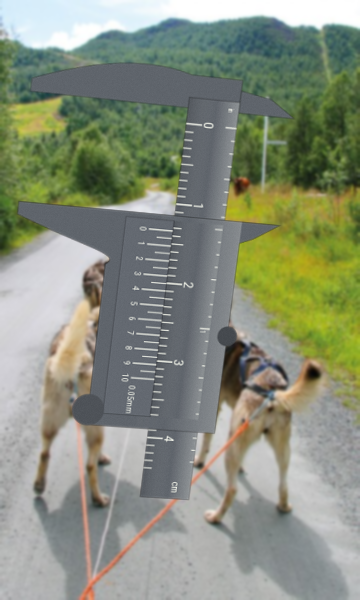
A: 13.4 (mm)
